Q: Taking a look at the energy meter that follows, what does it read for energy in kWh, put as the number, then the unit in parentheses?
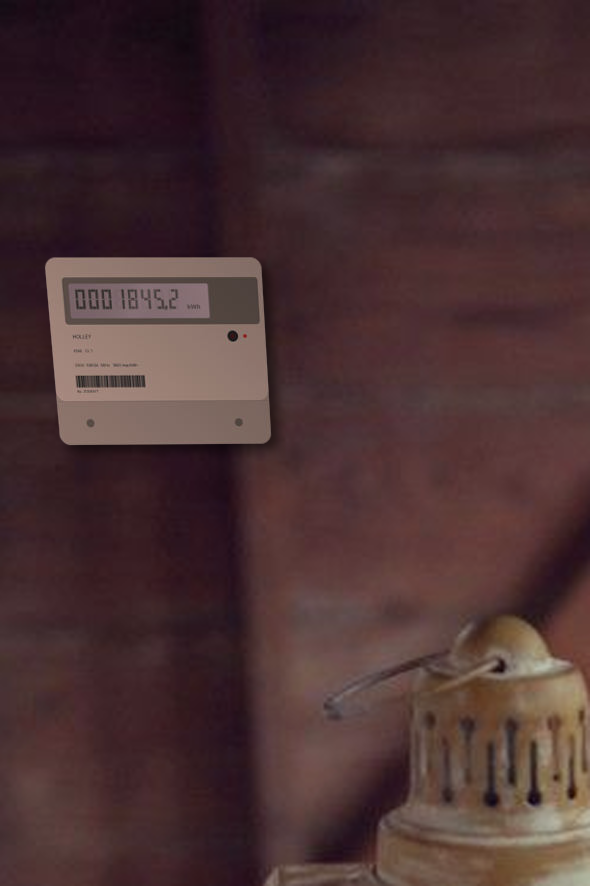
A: 1845.2 (kWh)
